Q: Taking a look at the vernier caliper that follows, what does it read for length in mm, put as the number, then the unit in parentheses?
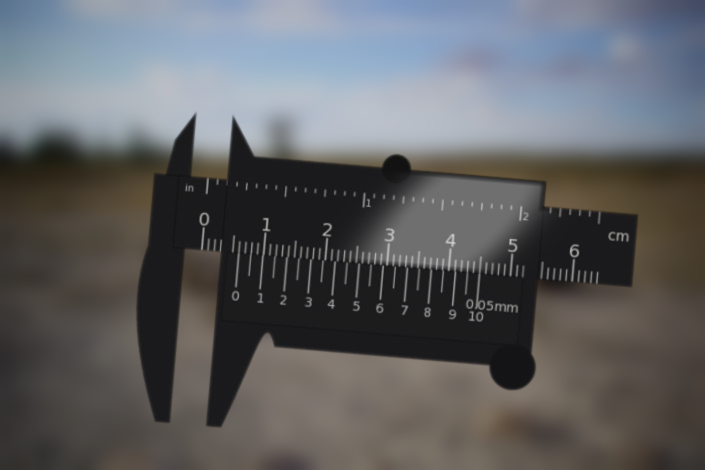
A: 6.0 (mm)
